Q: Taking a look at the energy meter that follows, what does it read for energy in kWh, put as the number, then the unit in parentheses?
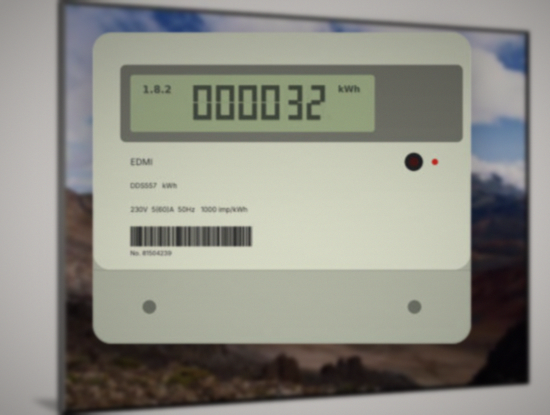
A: 32 (kWh)
